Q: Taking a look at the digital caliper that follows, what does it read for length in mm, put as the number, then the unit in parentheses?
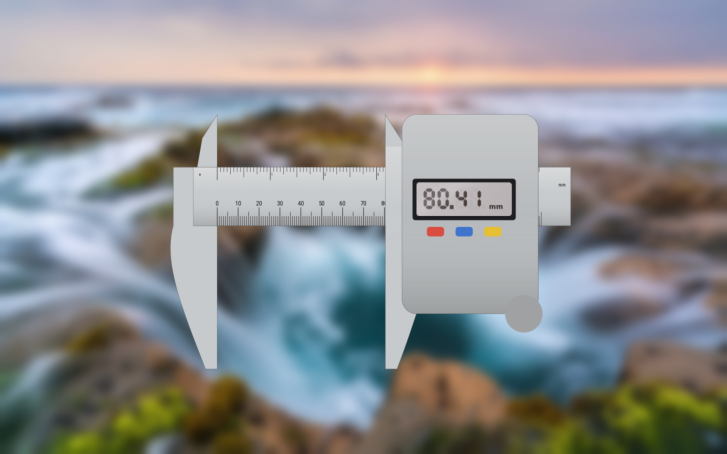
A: 80.41 (mm)
